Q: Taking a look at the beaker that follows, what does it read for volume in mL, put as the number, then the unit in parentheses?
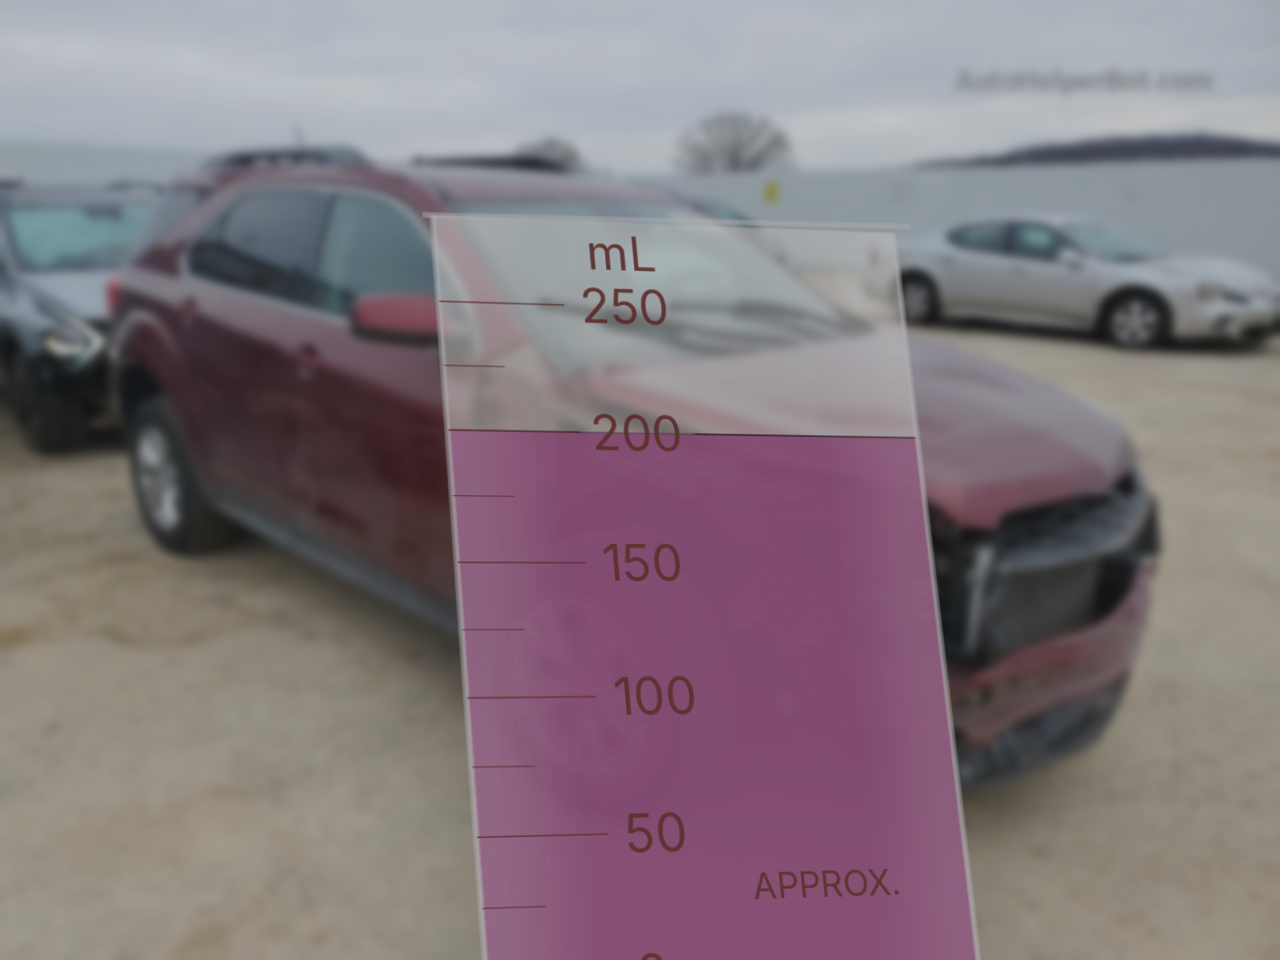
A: 200 (mL)
